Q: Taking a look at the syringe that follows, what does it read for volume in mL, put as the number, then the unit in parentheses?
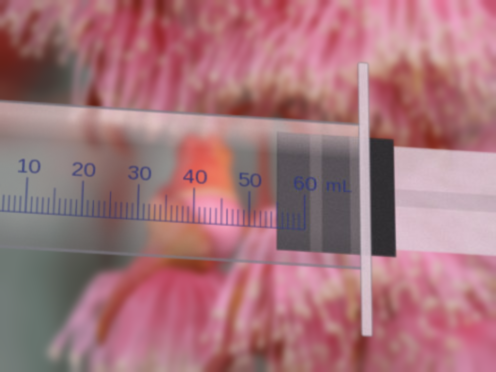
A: 55 (mL)
